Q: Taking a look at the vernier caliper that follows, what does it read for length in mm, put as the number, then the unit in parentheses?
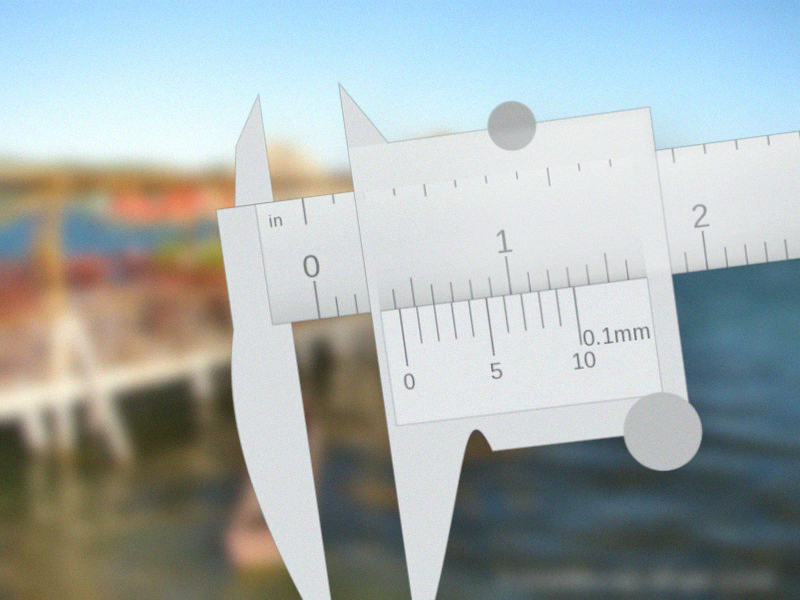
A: 4.2 (mm)
